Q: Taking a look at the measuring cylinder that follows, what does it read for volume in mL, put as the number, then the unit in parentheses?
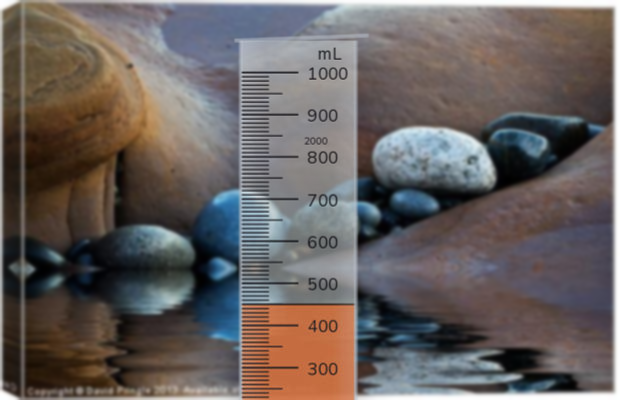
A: 450 (mL)
